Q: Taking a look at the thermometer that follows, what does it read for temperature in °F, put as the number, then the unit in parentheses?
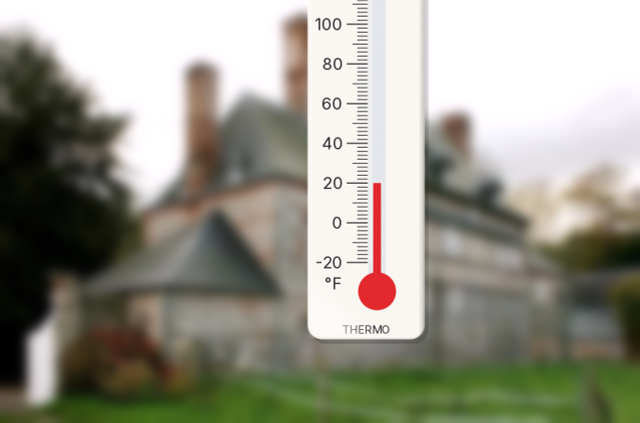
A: 20 (°F)
